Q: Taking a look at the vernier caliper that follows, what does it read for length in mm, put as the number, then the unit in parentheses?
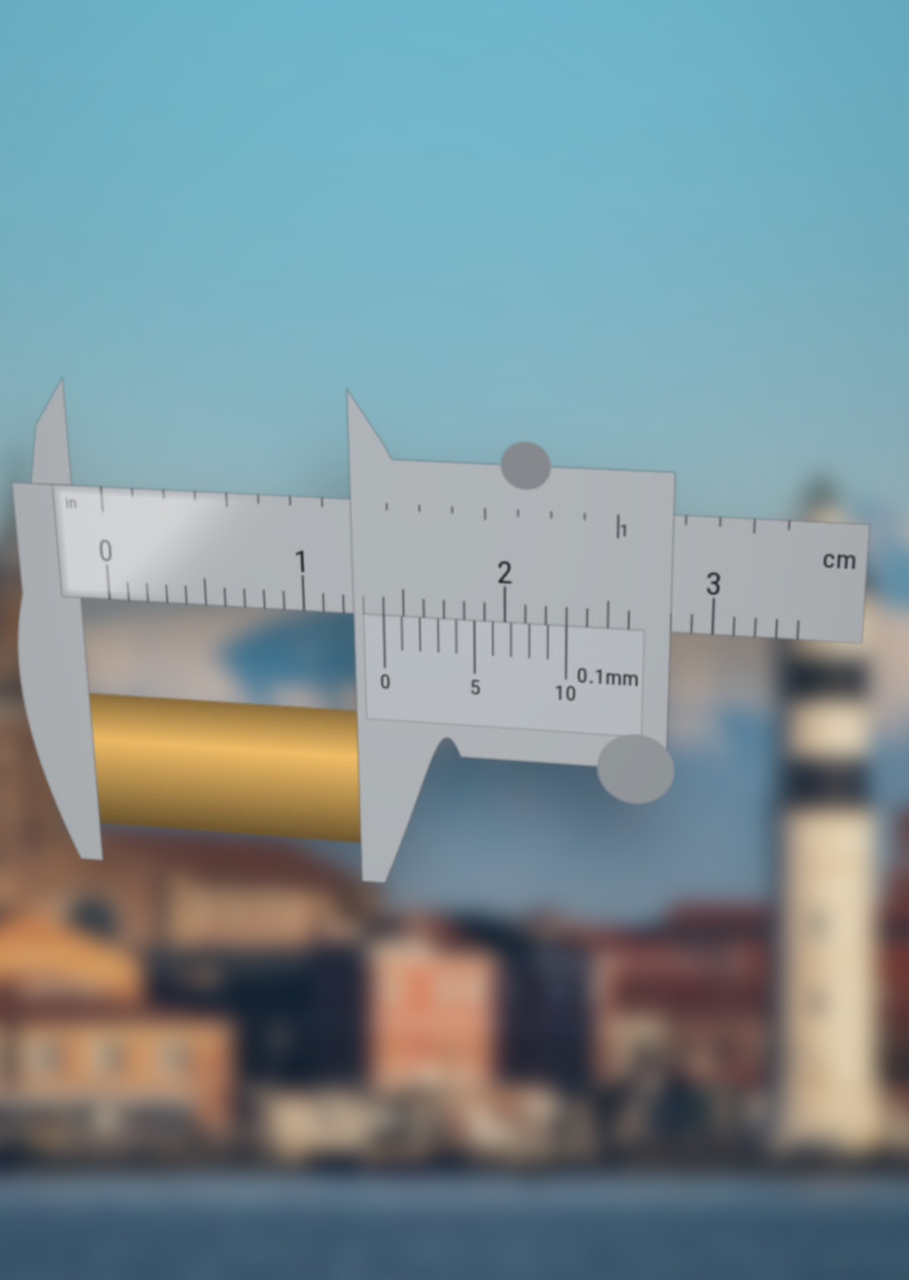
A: 14.0 (mm)
